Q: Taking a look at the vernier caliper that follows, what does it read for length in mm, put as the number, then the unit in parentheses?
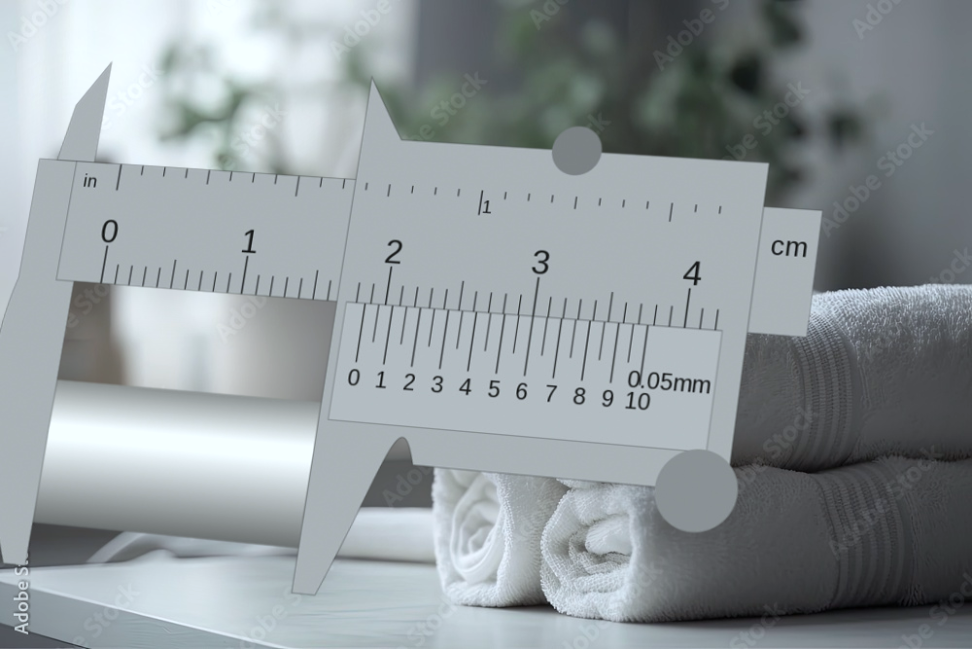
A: 18.6 (mm)
